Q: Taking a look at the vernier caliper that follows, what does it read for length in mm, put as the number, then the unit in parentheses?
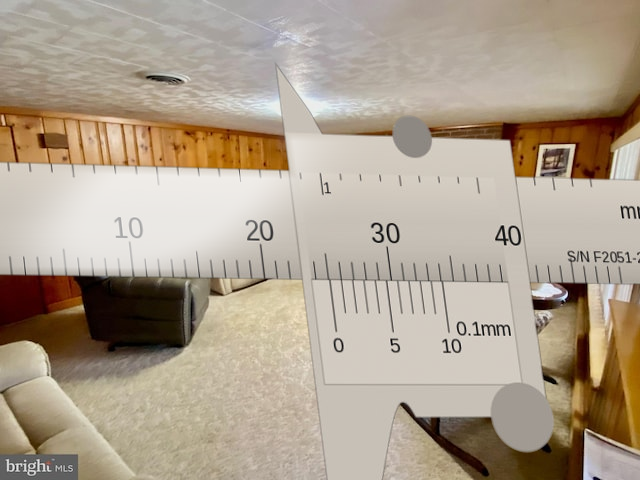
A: 25.1 (mm)
